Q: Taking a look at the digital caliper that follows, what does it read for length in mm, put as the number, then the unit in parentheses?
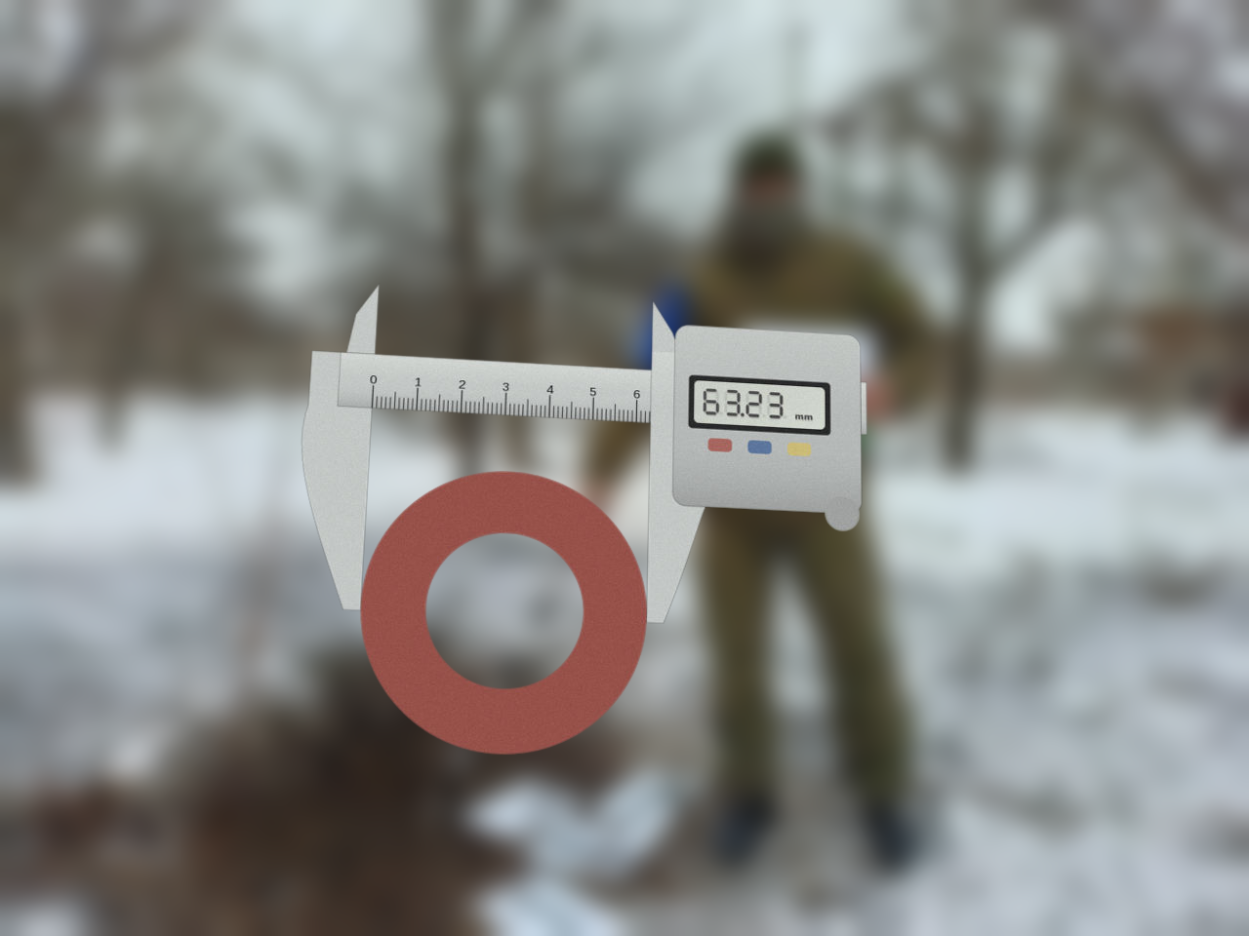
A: 63.23 (mm)
